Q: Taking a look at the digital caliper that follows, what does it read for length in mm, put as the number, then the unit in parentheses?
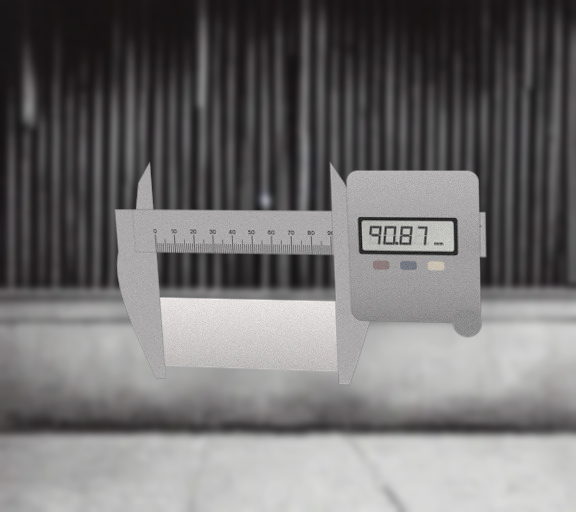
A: 90.87 (mm)
